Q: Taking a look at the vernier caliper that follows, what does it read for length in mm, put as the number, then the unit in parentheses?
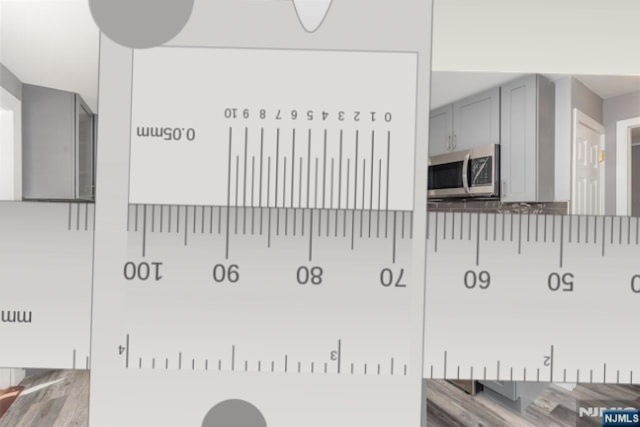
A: 71.0 (mm)
